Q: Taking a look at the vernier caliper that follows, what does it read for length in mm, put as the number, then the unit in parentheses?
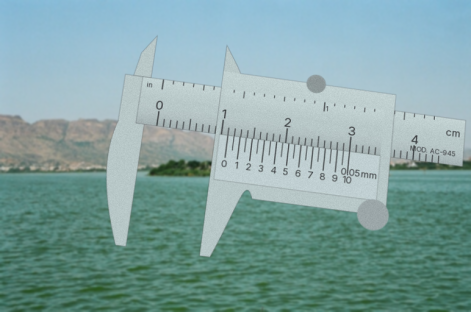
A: 11.0 (mm)
